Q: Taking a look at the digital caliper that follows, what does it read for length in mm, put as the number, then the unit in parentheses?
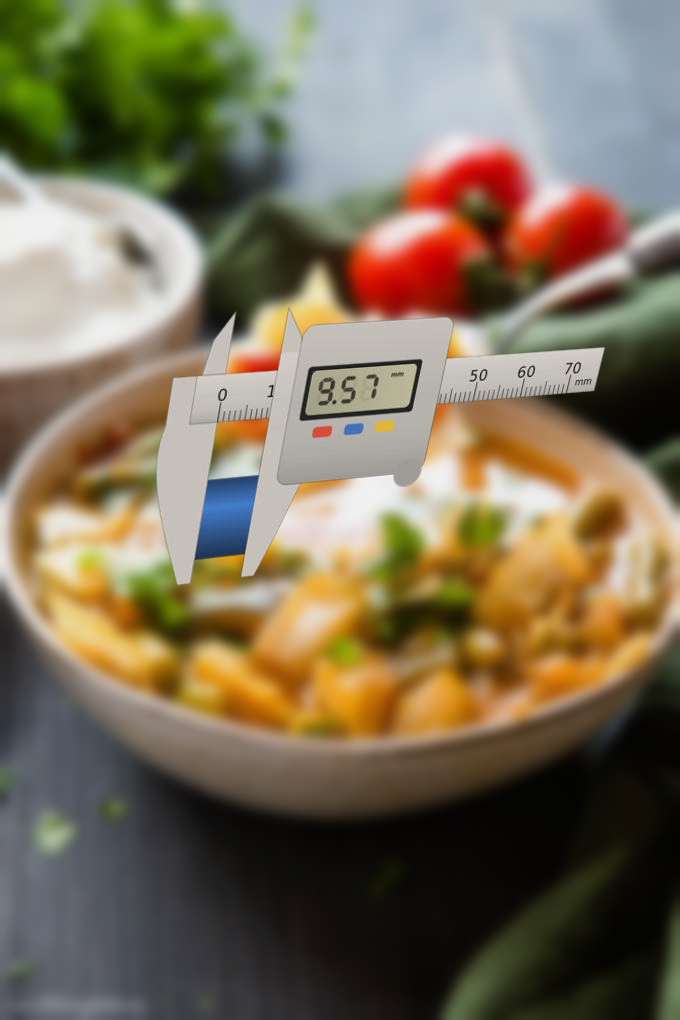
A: 9.57 (mm)
